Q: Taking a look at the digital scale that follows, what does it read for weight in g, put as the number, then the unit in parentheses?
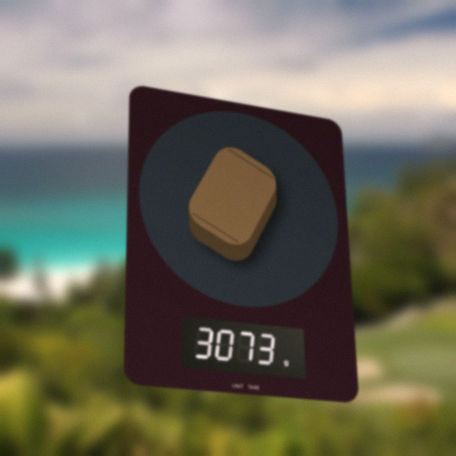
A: 3073 (g)
